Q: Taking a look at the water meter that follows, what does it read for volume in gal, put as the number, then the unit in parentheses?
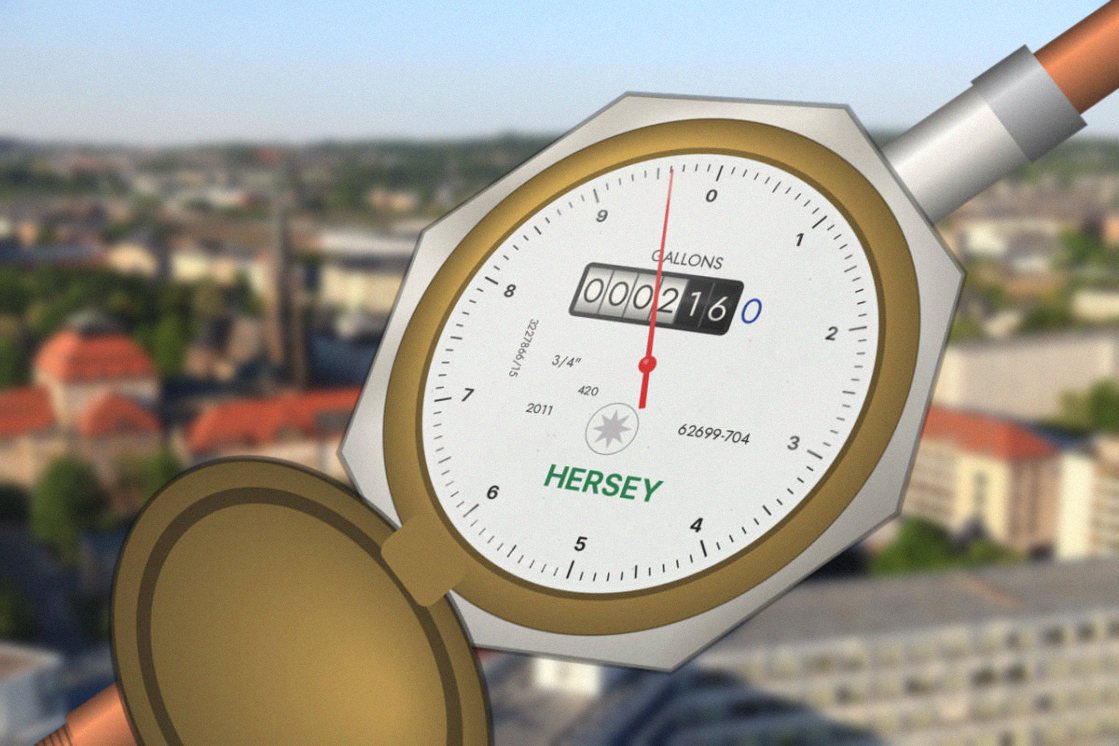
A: 2159.6 (gal)
